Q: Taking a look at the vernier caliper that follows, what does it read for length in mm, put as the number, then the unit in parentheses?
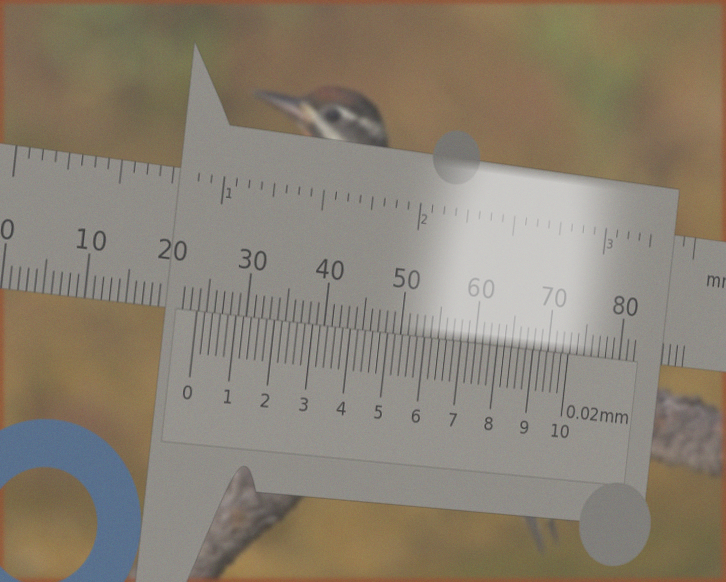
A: 23.8 (mm)
